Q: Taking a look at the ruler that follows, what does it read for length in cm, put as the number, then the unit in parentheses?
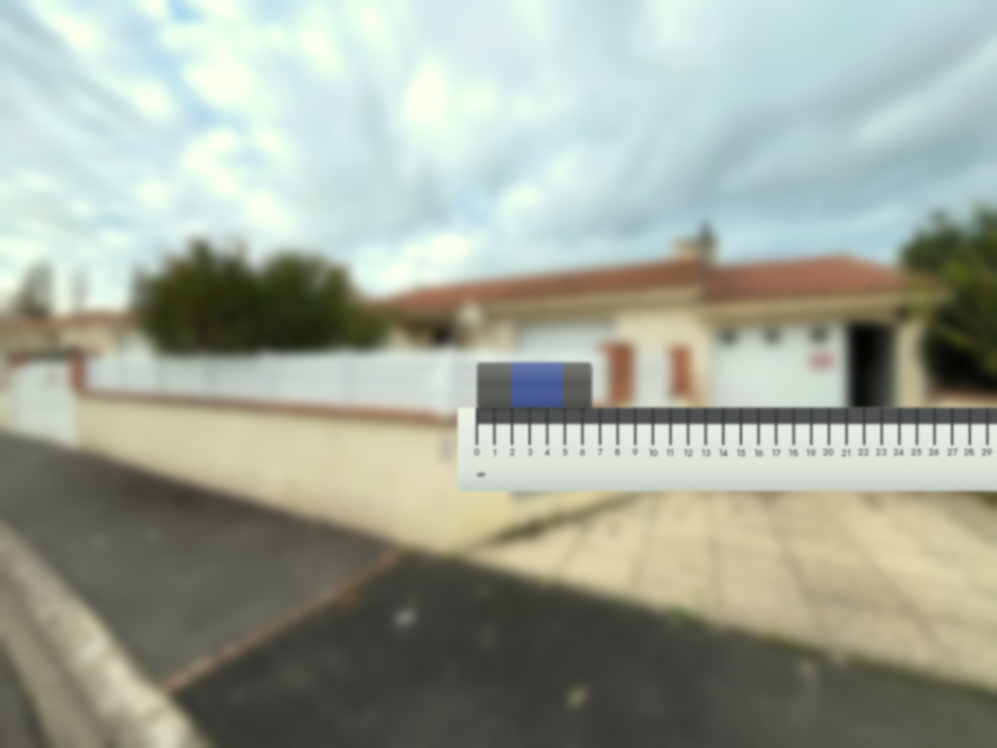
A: 6.5 (cm)
